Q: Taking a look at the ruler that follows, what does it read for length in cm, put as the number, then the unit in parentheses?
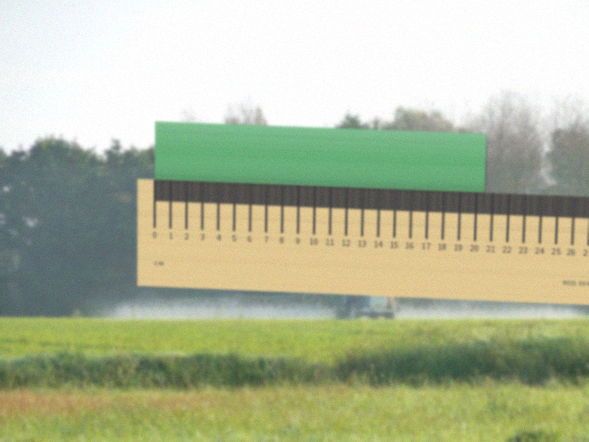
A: 20.5 (cm)
